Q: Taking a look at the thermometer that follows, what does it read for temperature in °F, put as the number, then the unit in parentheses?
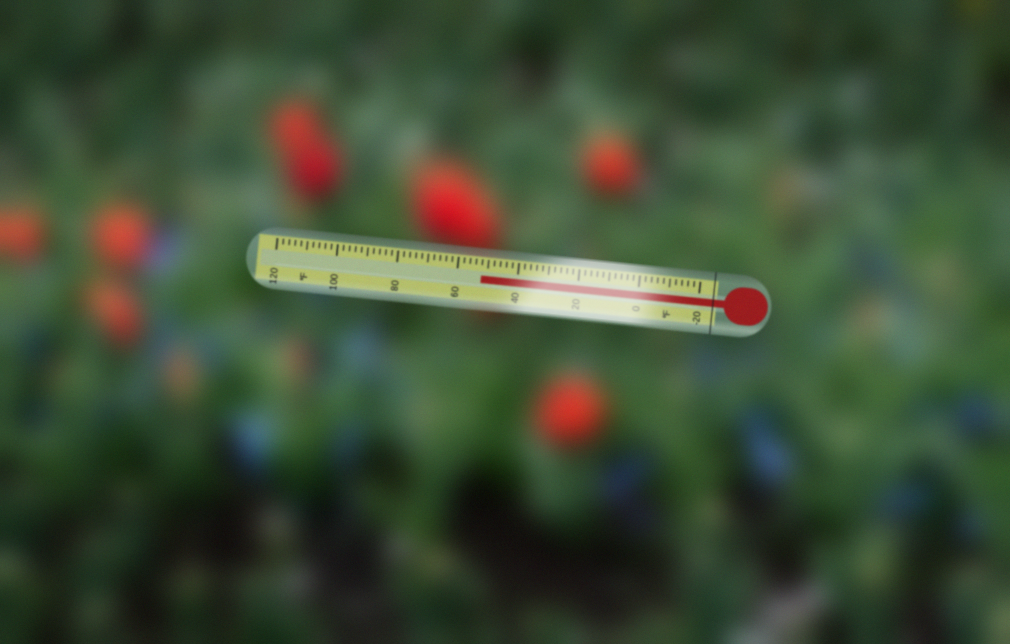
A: 52 (°F)
